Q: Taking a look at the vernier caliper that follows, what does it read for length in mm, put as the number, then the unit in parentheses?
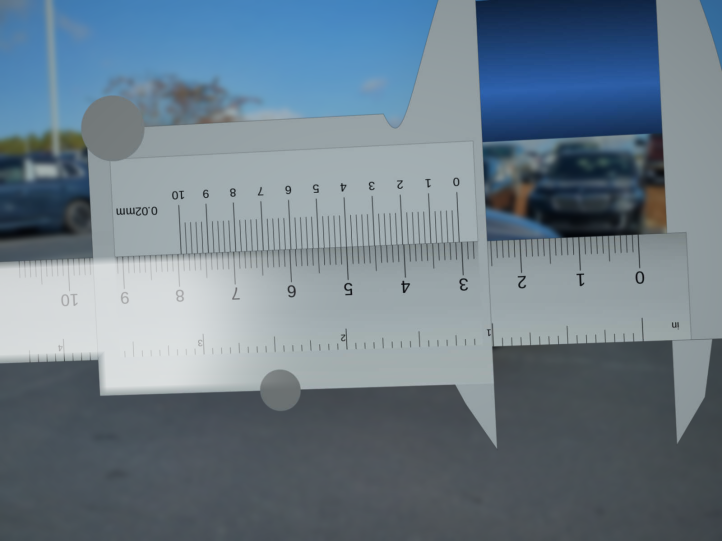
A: 30.4 (mm)
